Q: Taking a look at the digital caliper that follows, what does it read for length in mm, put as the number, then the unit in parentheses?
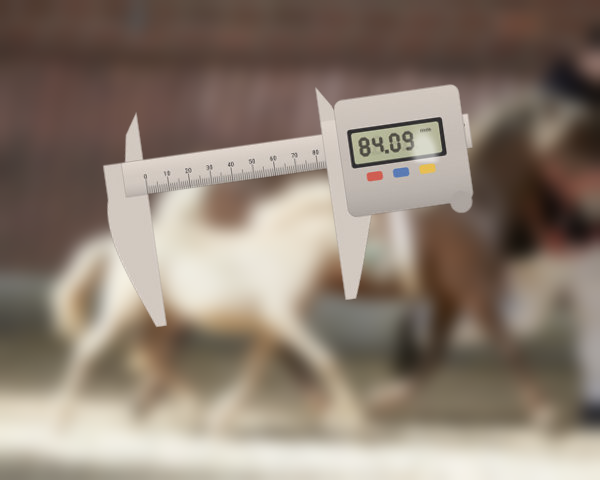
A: 84.09 (mm)
